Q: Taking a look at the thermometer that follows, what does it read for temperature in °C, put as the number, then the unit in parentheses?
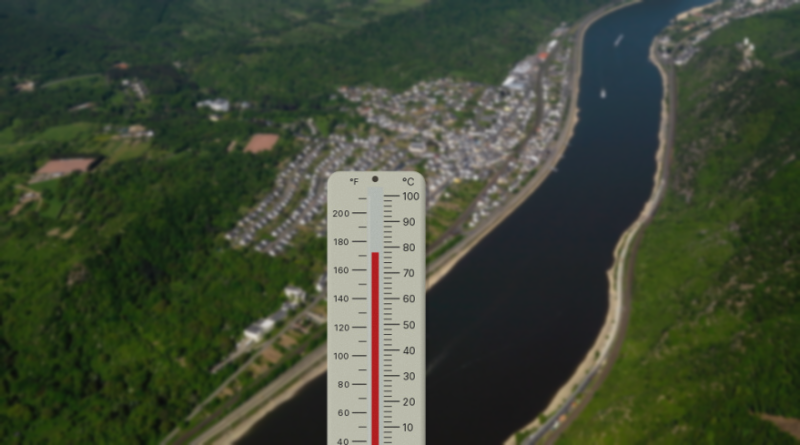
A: 78 (°C)
